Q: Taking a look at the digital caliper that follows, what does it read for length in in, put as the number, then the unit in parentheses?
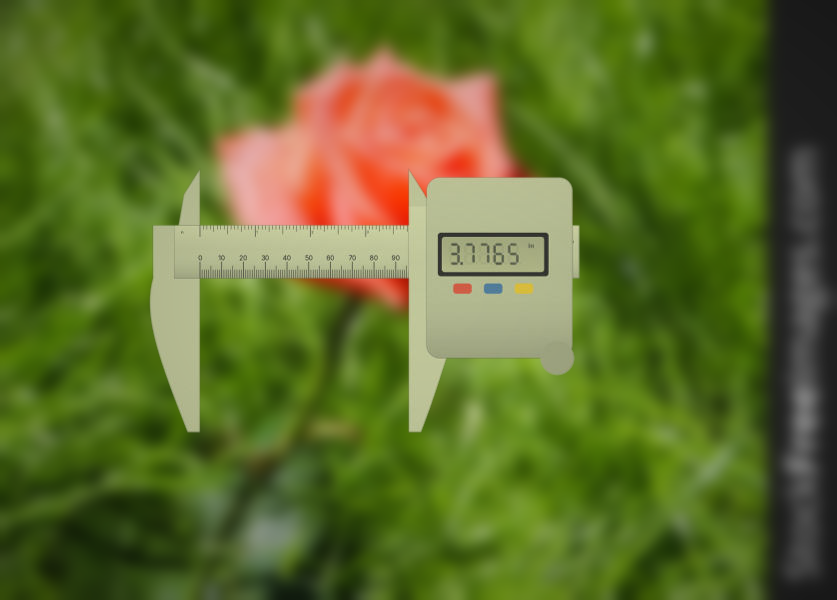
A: 3.7765 (in)
